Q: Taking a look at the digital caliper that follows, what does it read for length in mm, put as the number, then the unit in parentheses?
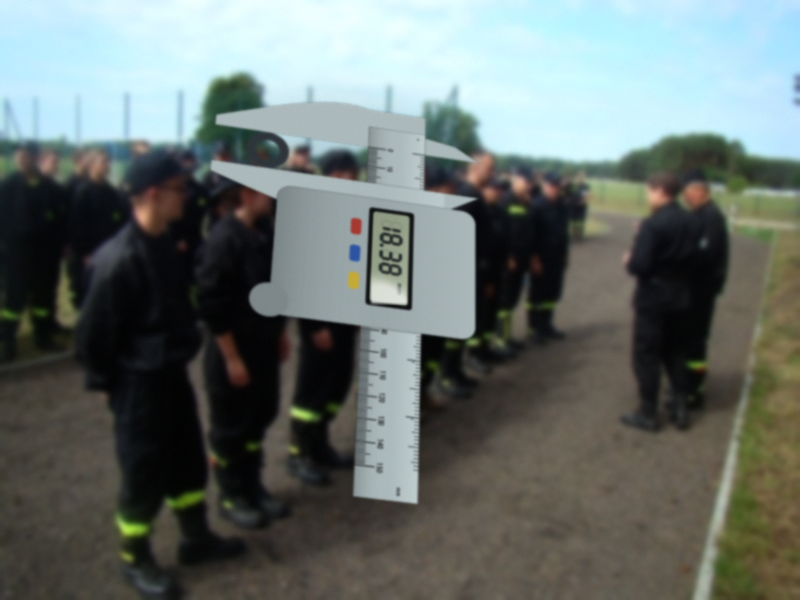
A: 18.38 (mm)
